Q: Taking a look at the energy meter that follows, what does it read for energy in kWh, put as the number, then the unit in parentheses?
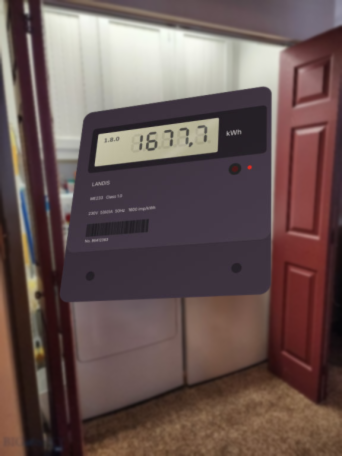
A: 1677.7 (kWh)
